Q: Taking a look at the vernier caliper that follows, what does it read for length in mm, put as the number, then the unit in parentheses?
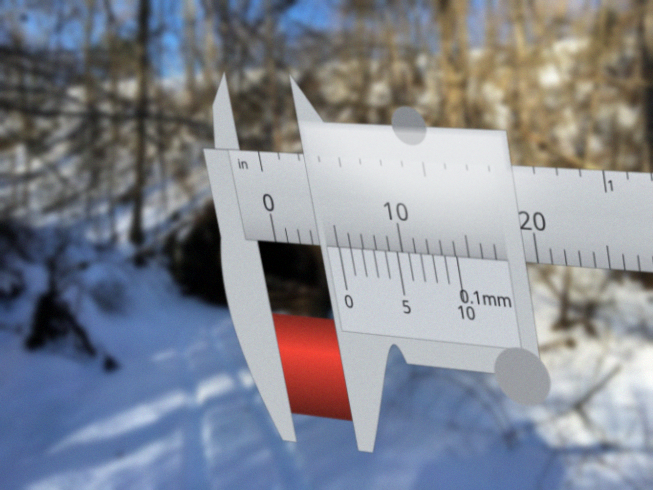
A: 5.1 (mm)
